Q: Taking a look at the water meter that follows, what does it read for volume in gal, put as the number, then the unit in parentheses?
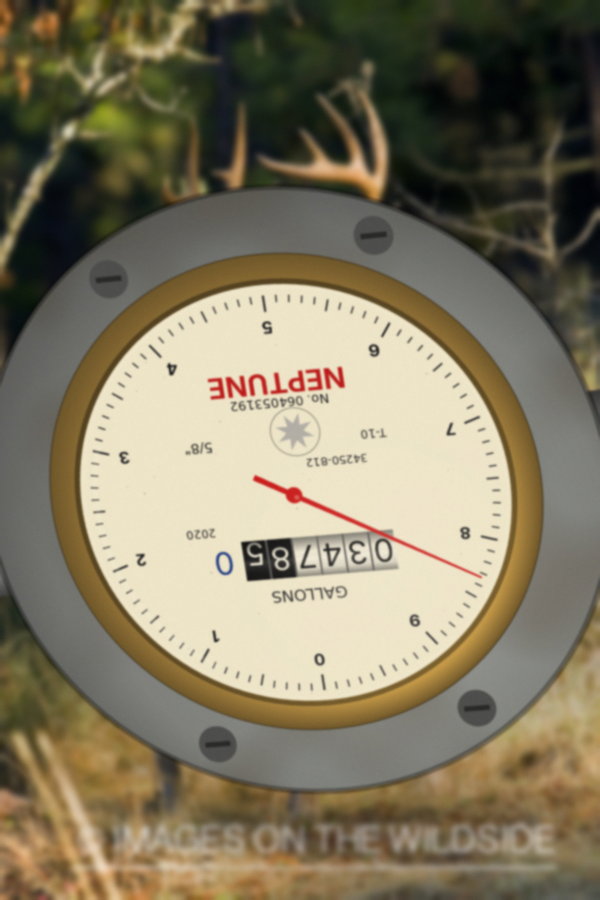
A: 347848.3 (gal)
